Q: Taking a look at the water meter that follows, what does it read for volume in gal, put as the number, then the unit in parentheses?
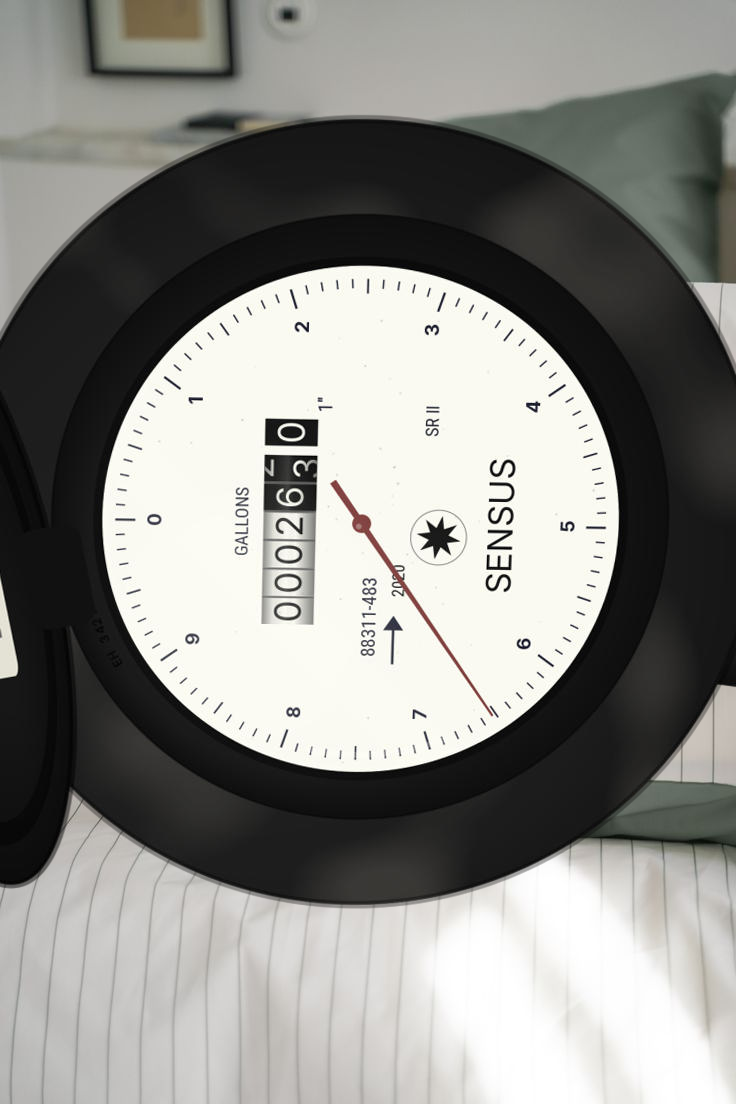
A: 2626.5 (gal)
